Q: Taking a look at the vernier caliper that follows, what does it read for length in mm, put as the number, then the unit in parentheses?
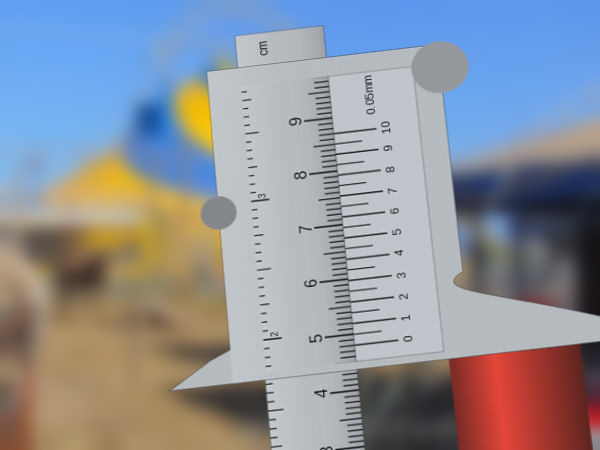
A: 48.0 (mm)
